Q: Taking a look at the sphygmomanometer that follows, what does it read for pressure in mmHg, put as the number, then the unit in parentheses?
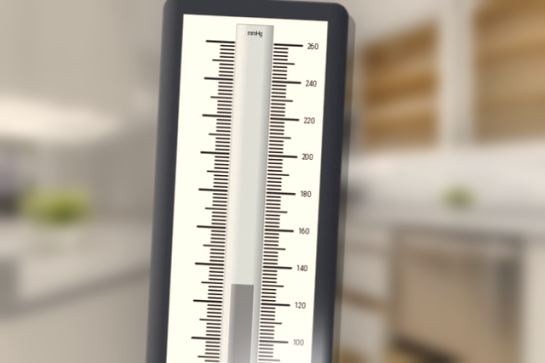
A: 130 (mmHg)
